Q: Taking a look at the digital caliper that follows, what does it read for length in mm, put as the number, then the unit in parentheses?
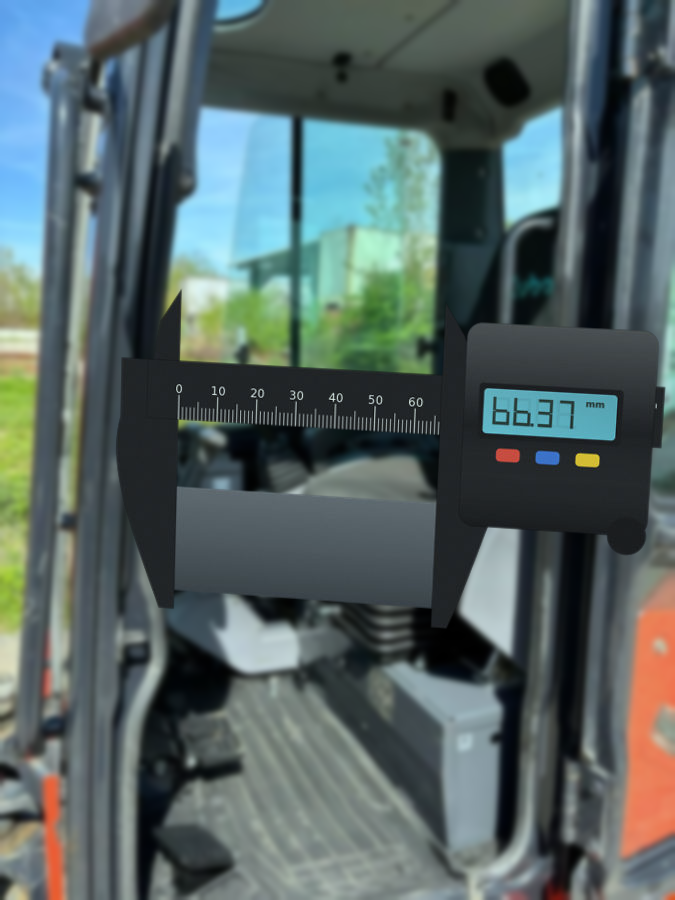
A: 66.37 (mm)
